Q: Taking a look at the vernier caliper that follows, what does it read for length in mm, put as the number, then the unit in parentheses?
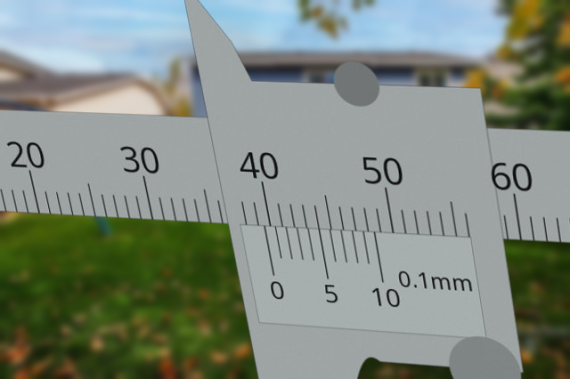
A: 39.5 (mm)
